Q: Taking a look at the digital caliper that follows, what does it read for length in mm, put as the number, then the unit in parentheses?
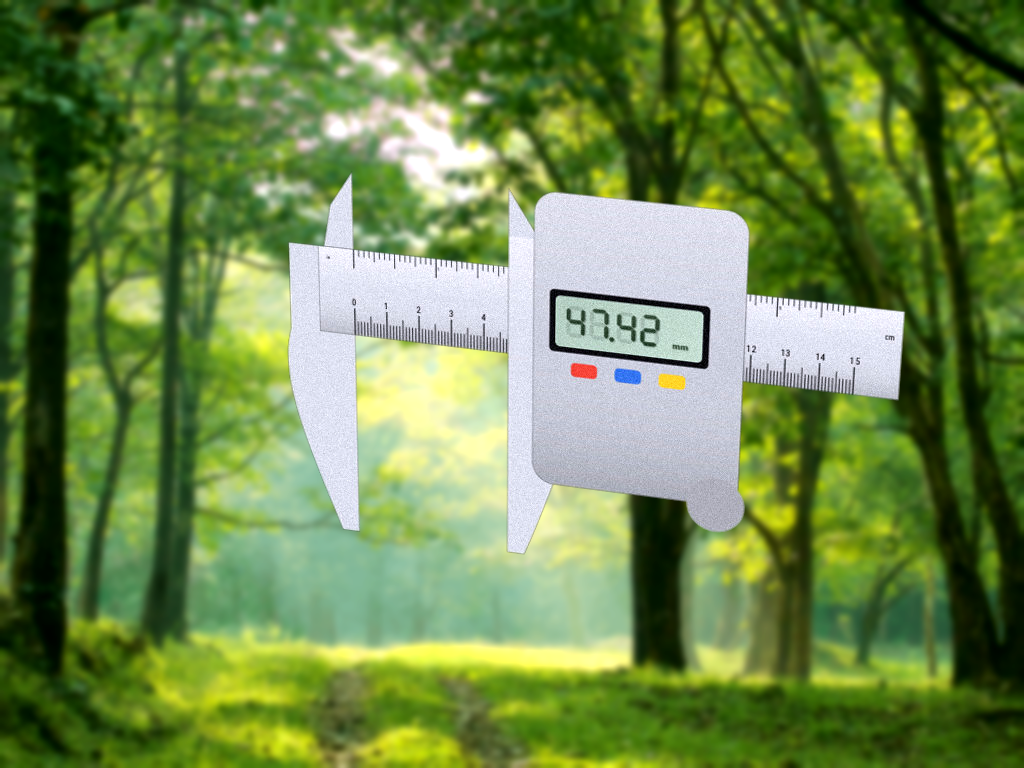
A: 47.42 (mm)
